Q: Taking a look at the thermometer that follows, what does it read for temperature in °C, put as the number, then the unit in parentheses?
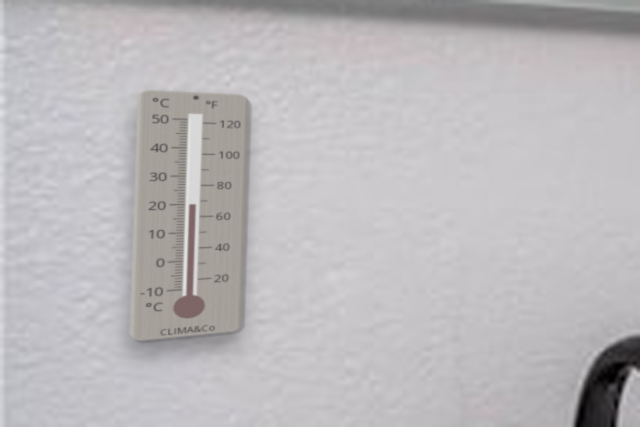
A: 20 (°C)
